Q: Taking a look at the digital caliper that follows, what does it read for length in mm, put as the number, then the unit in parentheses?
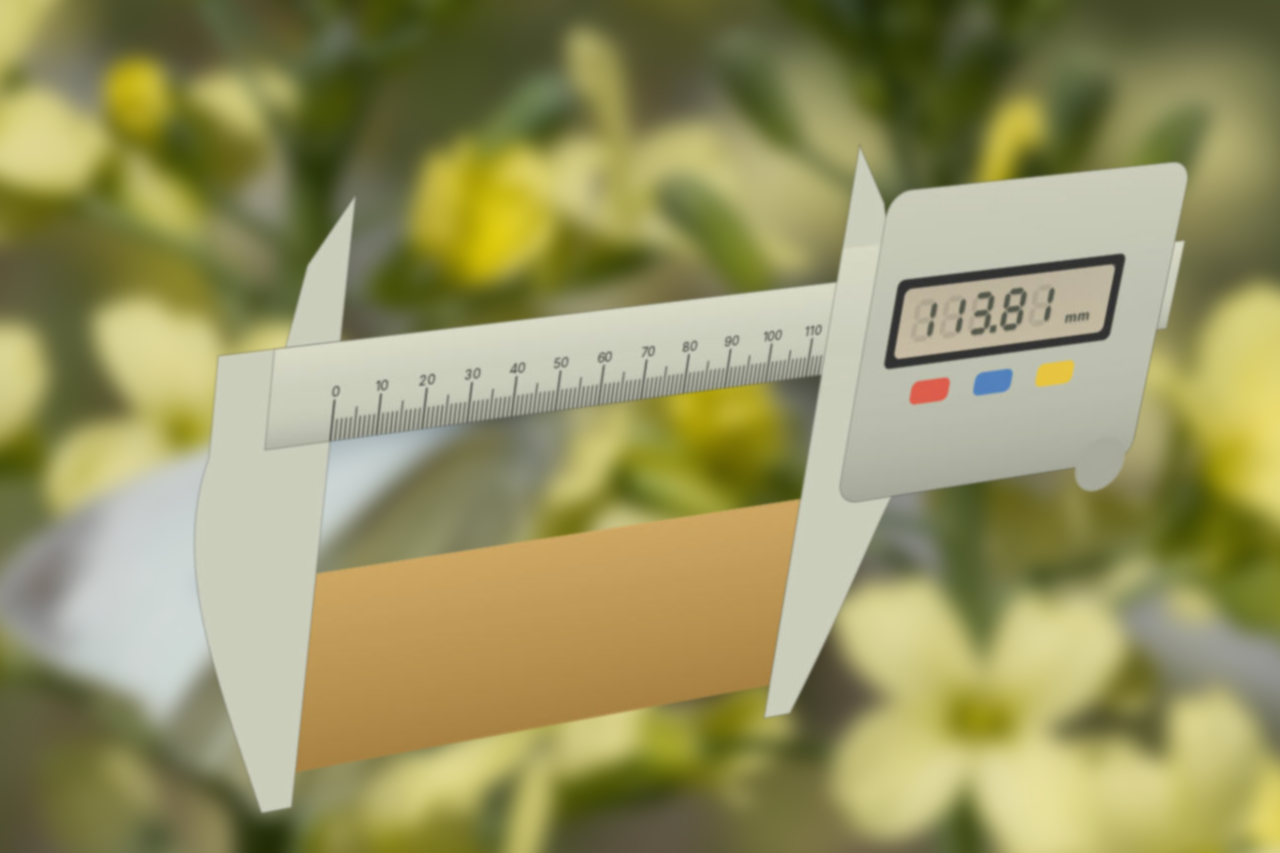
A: 113.81 (mm)
